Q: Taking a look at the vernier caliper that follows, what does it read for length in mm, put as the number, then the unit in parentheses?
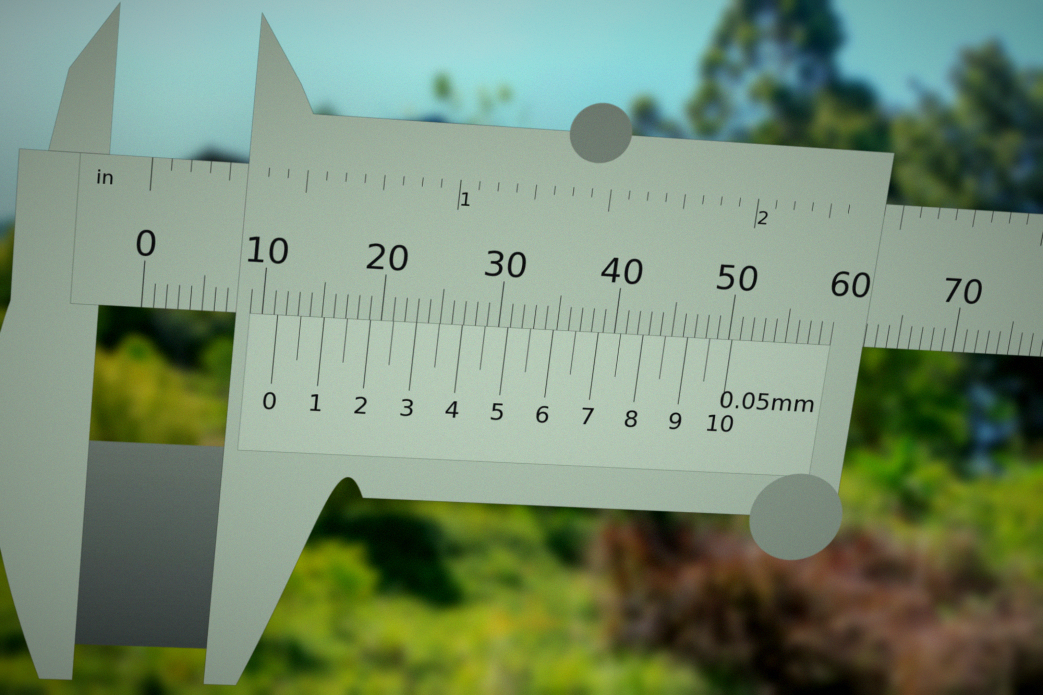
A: 11.3 (mm)
